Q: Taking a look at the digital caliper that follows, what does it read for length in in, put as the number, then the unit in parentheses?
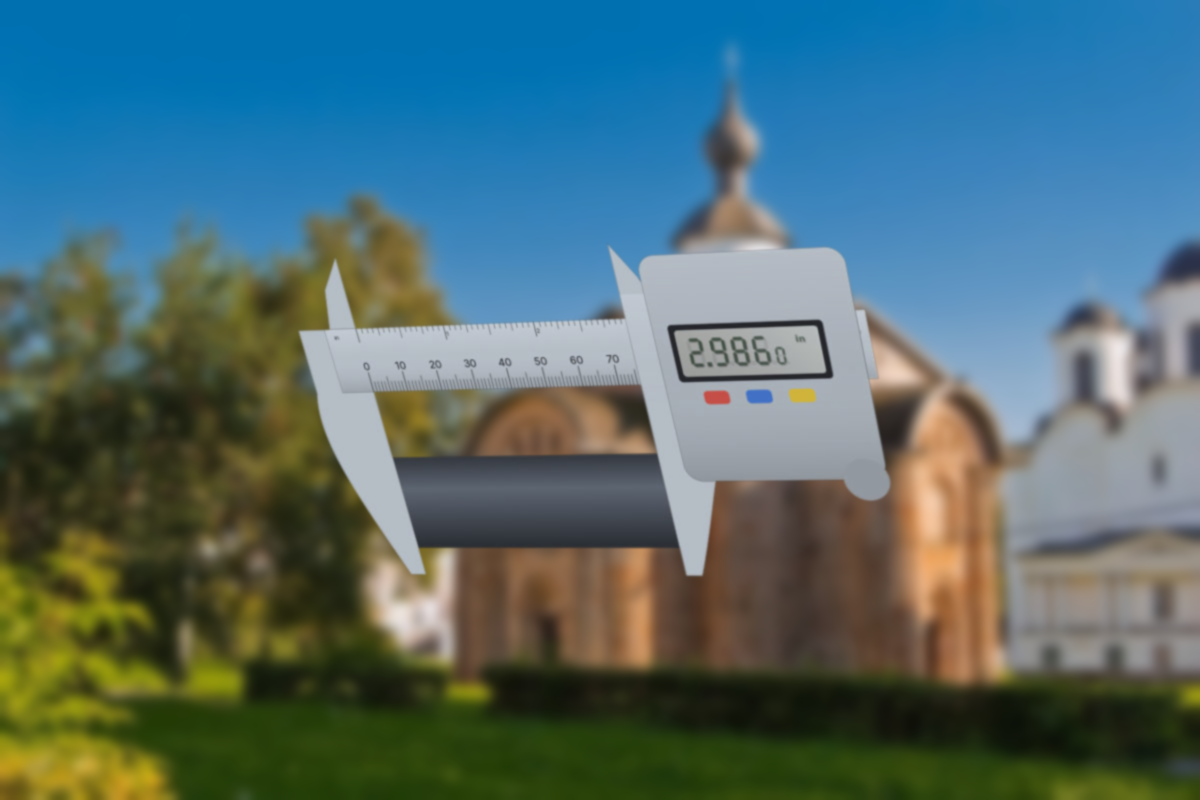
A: 2.9860 (in)
